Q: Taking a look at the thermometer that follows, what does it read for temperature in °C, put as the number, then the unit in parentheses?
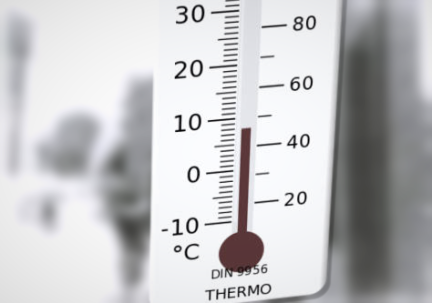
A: 8 (°C)
